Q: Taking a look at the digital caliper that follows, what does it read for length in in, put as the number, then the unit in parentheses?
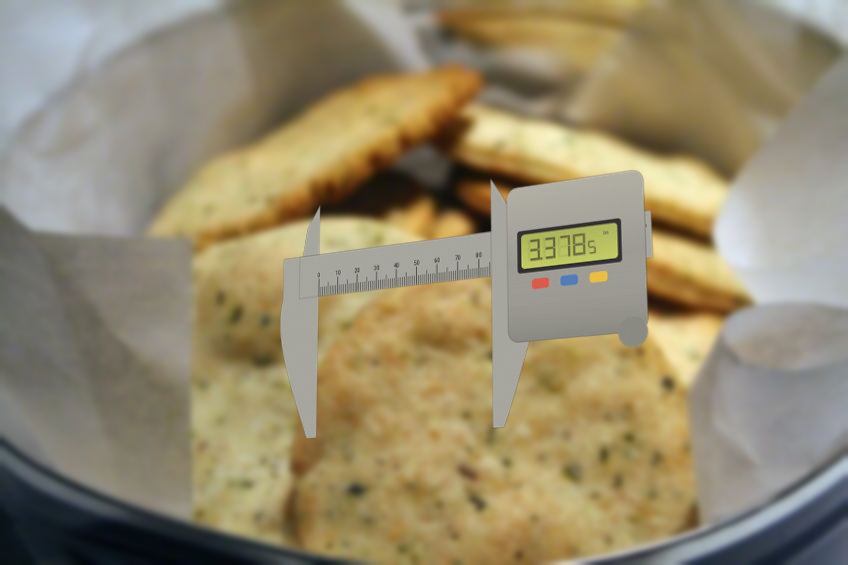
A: 3.3785 (in)
